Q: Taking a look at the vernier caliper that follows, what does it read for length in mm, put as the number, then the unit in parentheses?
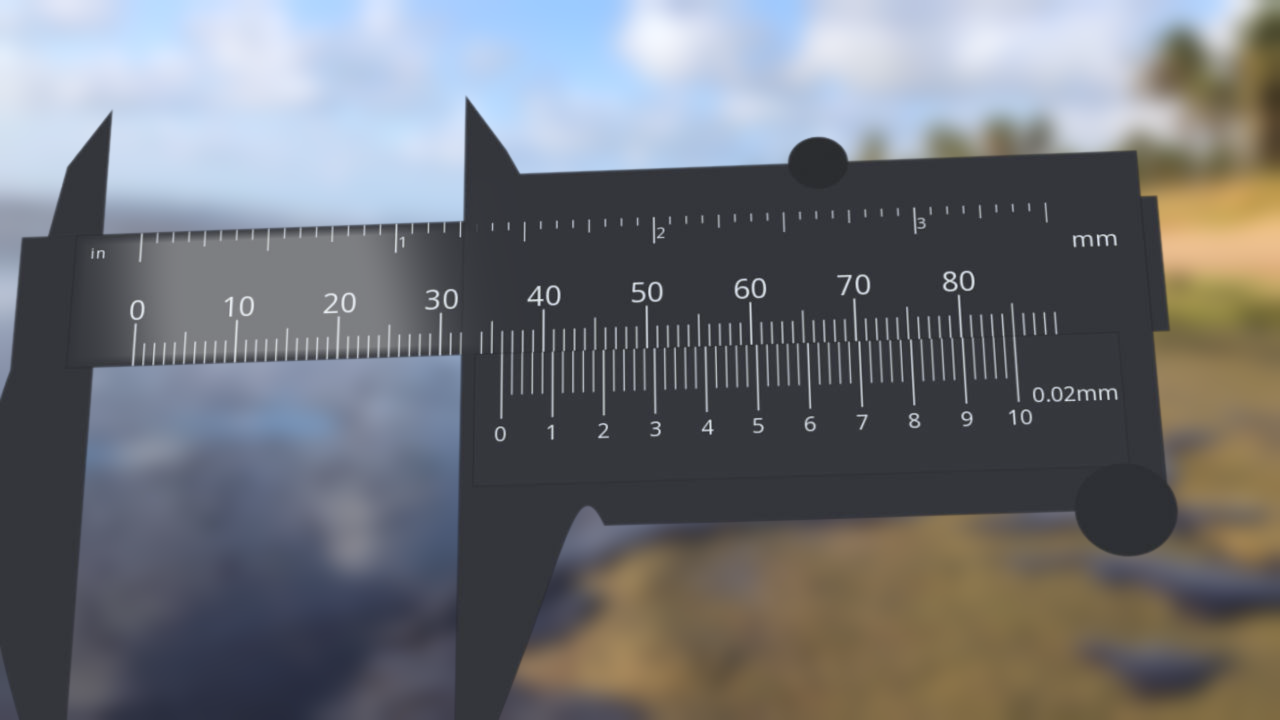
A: 36.0 (mm)
